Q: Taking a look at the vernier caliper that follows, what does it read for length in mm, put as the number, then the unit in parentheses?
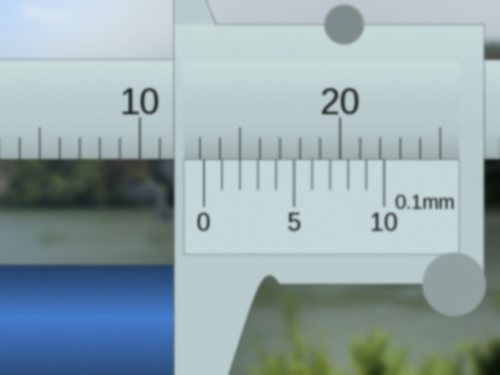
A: 13.2 (mm)
